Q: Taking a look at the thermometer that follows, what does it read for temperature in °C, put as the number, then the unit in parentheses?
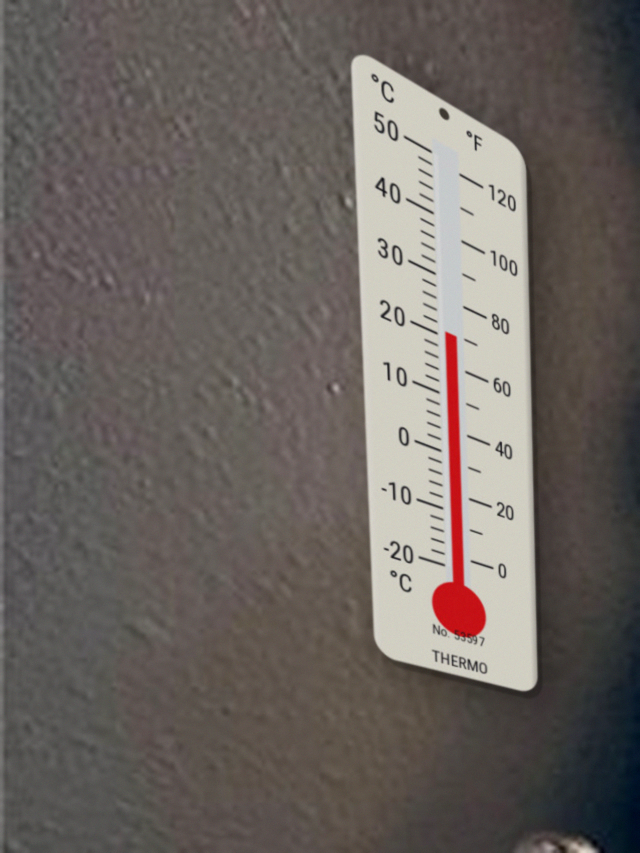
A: 21 (°C)
